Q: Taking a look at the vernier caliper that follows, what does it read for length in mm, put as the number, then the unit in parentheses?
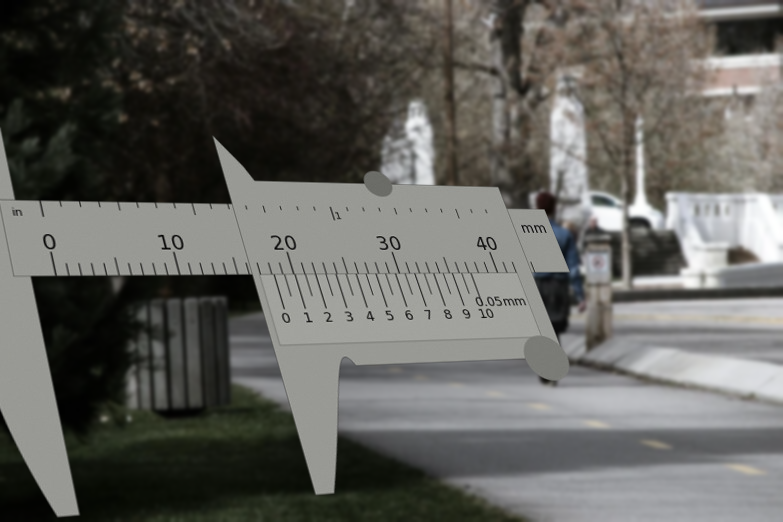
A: 18.2 (mm)
